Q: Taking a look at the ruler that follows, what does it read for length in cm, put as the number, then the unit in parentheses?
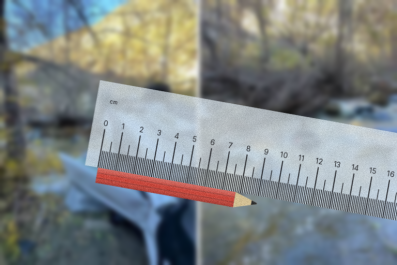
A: 9 (cm)
